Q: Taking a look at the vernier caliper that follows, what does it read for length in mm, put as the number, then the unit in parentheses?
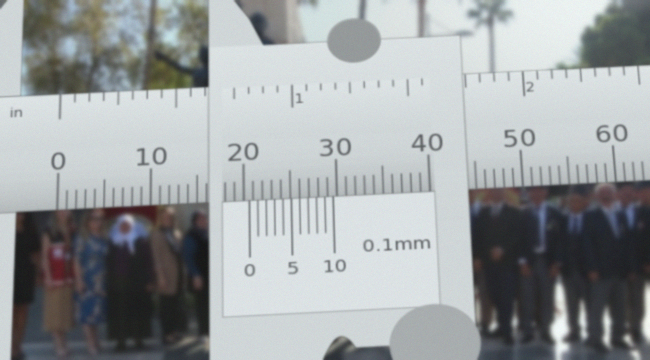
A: 20.6 (mm)
